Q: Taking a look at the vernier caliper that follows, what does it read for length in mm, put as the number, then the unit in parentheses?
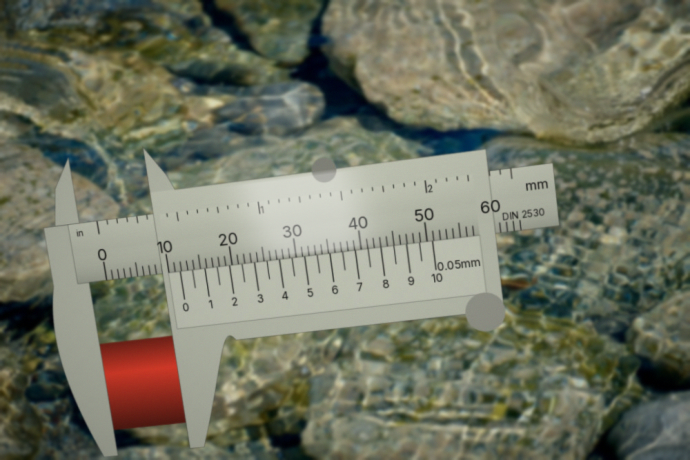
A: 11.8 (mm)
